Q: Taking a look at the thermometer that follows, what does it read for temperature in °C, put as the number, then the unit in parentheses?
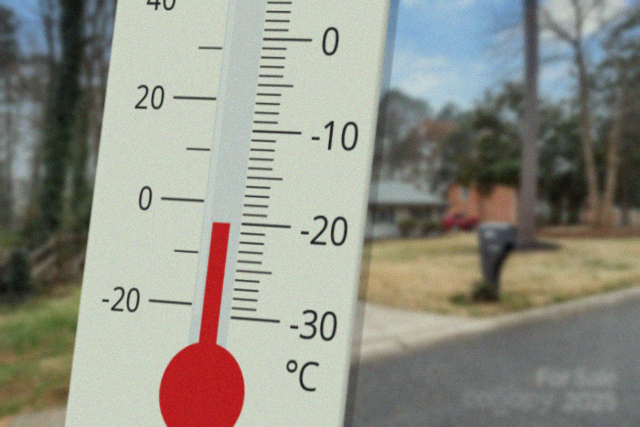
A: -20 (°C)
